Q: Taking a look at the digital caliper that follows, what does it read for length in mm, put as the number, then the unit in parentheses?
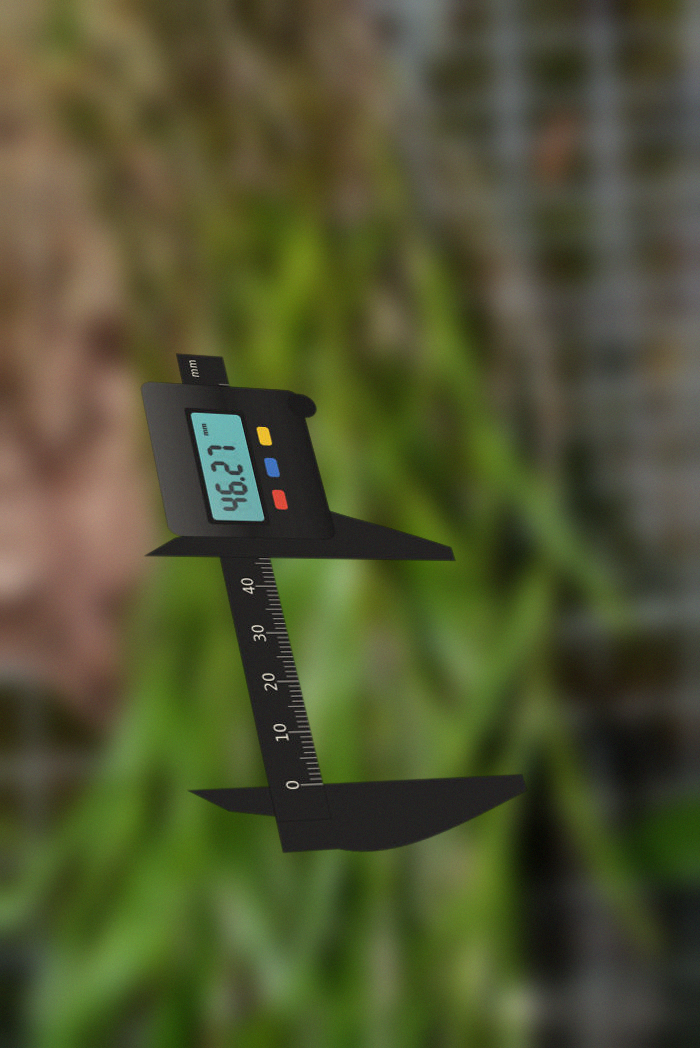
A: 46.27 (mm)
